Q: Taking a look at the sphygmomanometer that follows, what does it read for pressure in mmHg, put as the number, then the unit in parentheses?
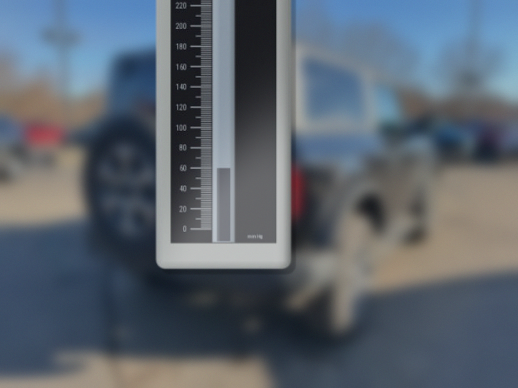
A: 60 (mmHg)
